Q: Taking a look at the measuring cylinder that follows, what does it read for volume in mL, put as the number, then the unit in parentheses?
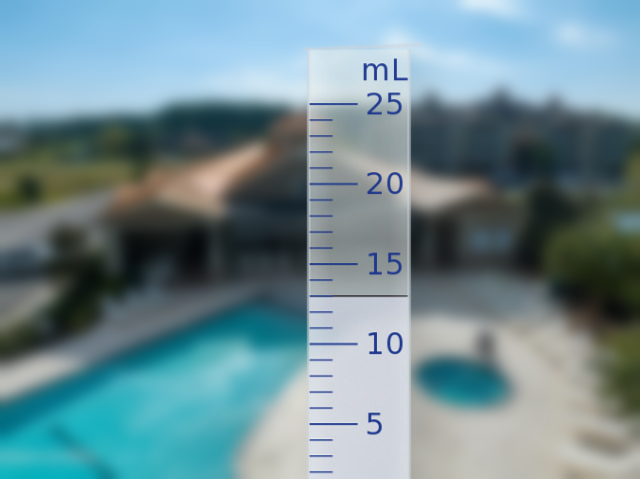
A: 13 (mL)
